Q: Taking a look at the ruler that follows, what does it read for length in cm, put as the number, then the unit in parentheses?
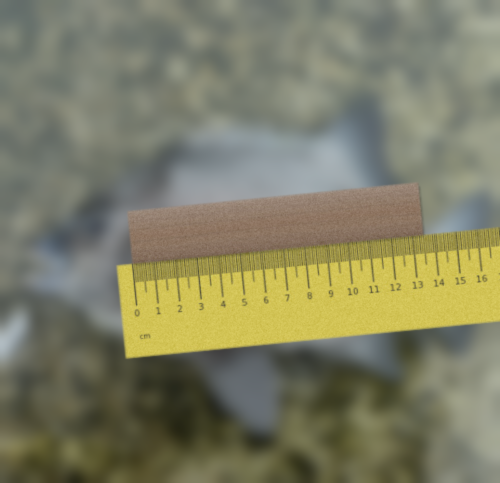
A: 13.5 (cm)
